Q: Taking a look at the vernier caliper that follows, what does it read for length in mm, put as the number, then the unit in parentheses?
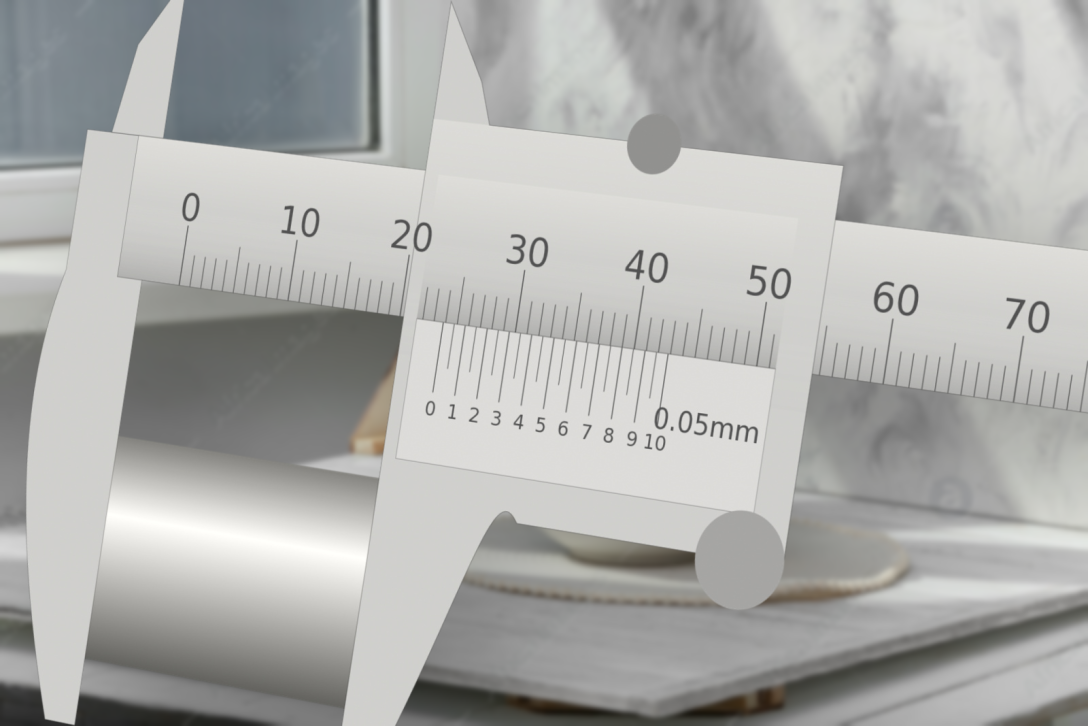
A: 23.8 (mm)
